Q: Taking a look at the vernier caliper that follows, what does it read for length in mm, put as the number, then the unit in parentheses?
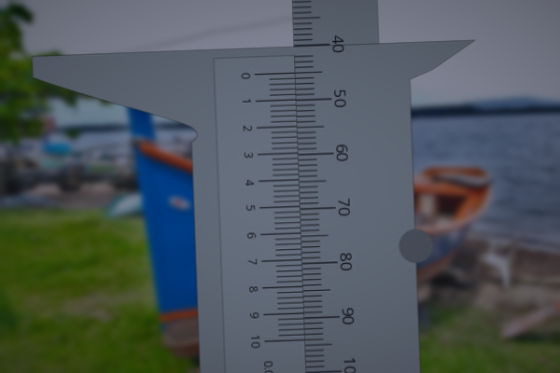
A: 45.0 (mm)
